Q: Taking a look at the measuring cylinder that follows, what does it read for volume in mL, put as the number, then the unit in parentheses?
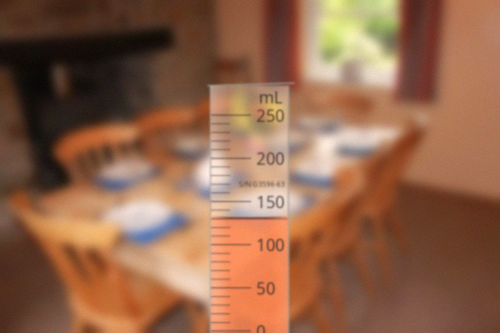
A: 130 (mL)
